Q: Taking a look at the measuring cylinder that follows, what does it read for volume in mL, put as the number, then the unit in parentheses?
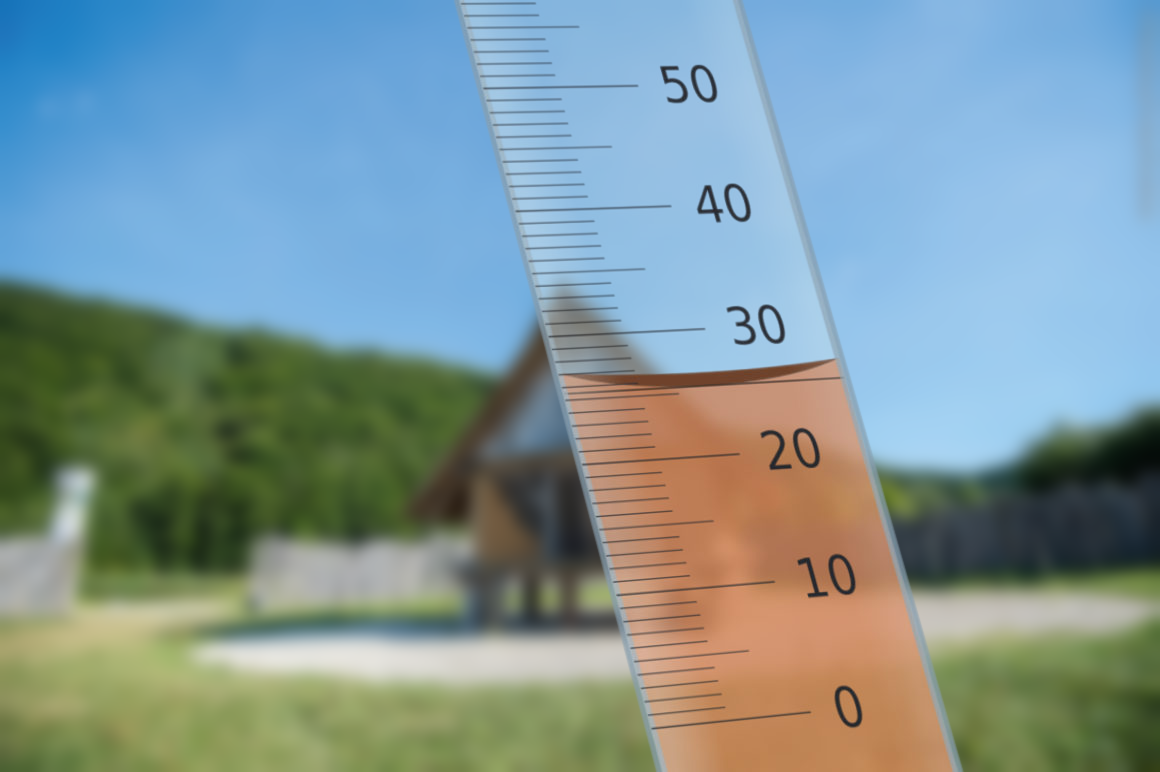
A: 25.5 (mL)
